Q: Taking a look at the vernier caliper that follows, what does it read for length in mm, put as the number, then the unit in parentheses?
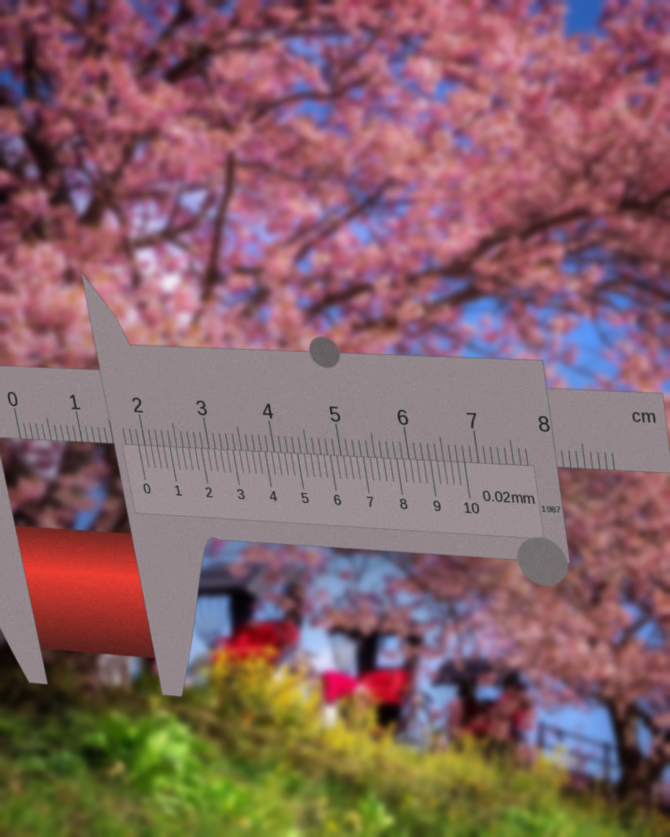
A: 19.0 (mm)
